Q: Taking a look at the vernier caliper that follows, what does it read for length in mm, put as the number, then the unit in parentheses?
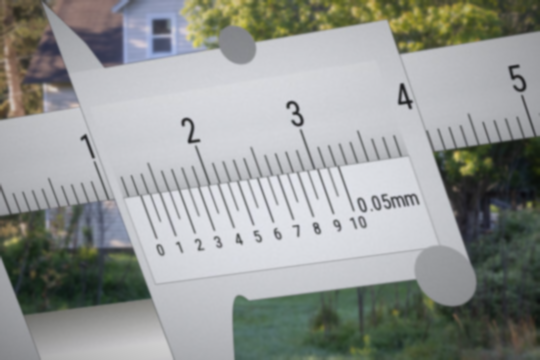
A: 13.2 (mm)
